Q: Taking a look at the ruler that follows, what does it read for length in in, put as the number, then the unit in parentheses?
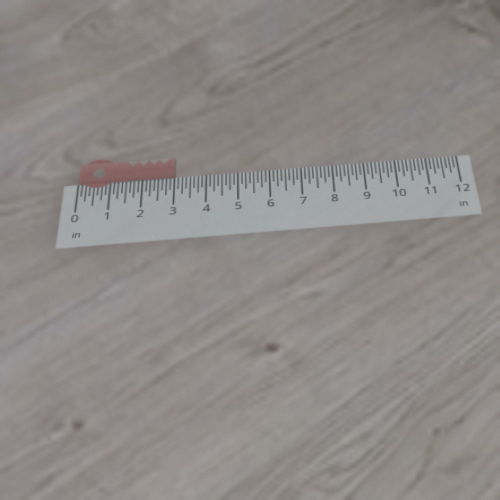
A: 3 (in)
